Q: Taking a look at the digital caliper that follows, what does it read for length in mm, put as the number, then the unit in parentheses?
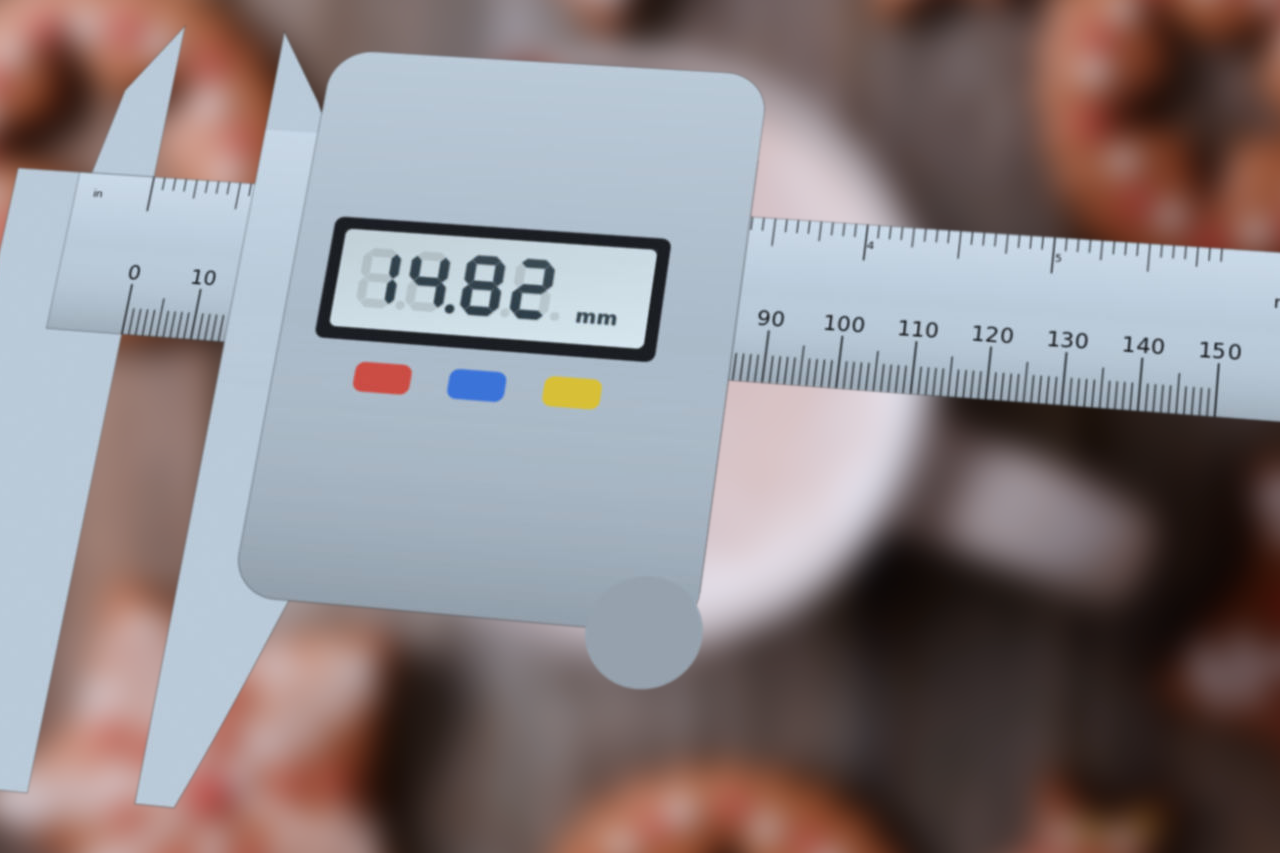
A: 14.82 (mm)
